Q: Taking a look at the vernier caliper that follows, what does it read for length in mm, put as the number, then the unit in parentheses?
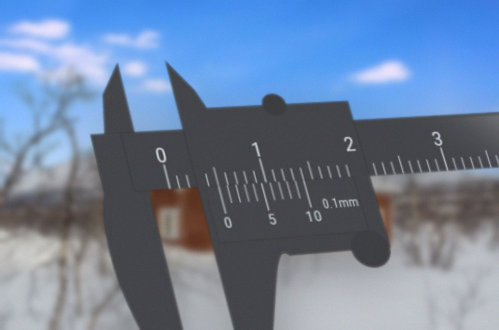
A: 5.0 (mm)
